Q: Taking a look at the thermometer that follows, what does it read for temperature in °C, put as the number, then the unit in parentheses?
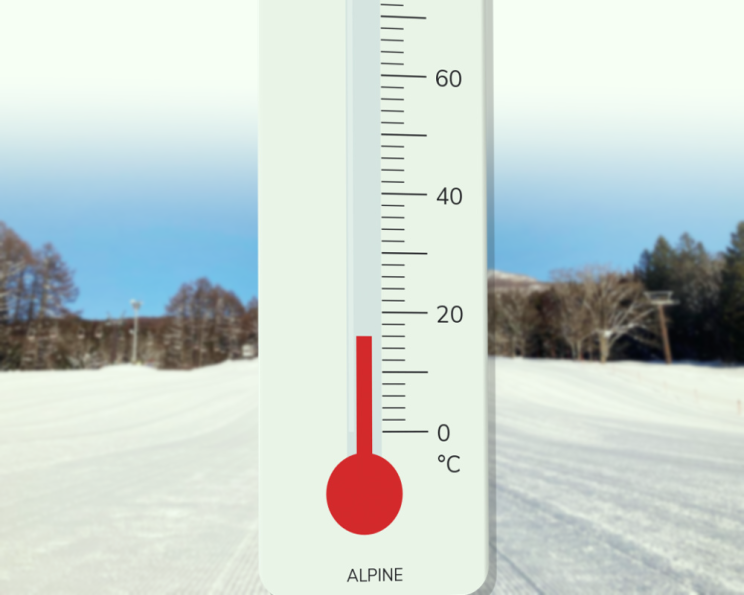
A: 16 (°C)
